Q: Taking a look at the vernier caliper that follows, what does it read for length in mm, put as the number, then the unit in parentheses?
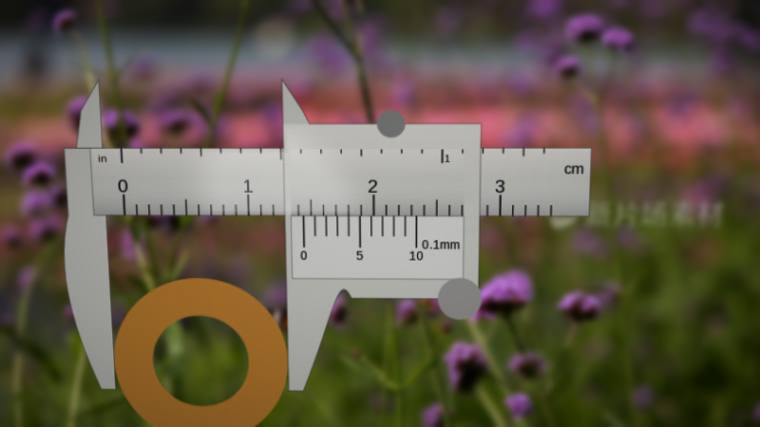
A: 14.4 (mm)
